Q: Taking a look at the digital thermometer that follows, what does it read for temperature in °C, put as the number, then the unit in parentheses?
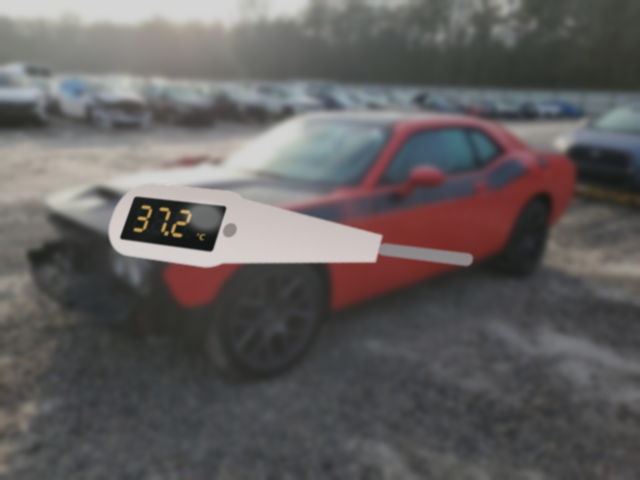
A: 37.2 (°C)
